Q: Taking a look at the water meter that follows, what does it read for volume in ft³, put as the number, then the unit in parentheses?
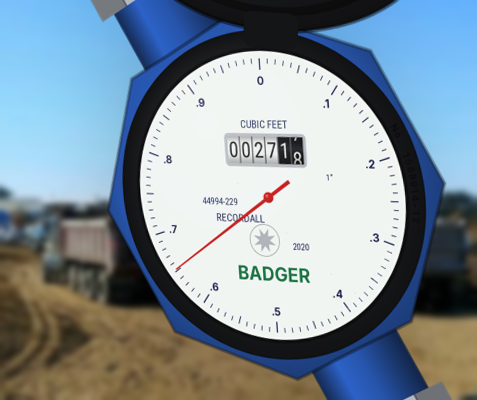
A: 2717.65 (ft³)
